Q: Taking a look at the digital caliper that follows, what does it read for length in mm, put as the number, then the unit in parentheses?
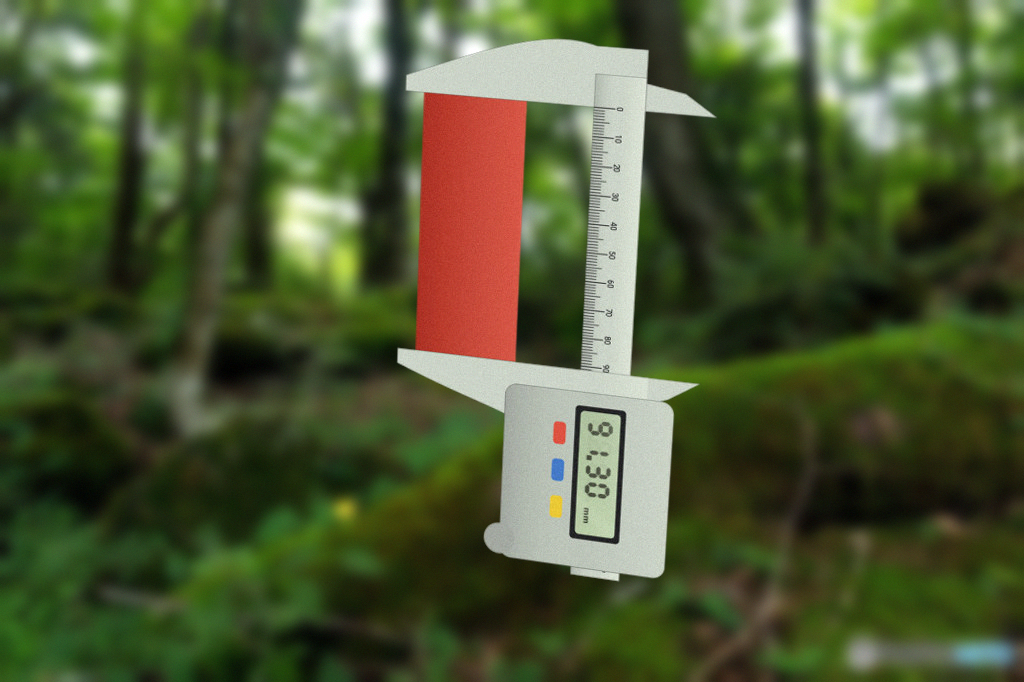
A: 91.30 (mm)
